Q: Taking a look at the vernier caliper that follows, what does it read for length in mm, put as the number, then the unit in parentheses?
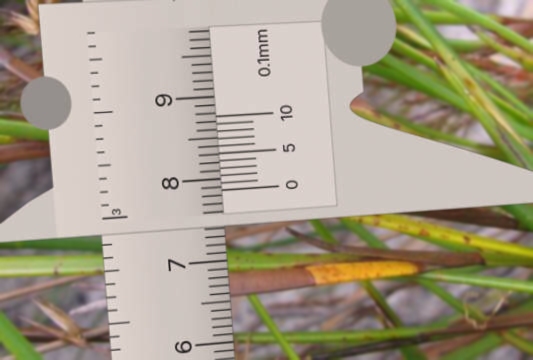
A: 78.6 (mm)
